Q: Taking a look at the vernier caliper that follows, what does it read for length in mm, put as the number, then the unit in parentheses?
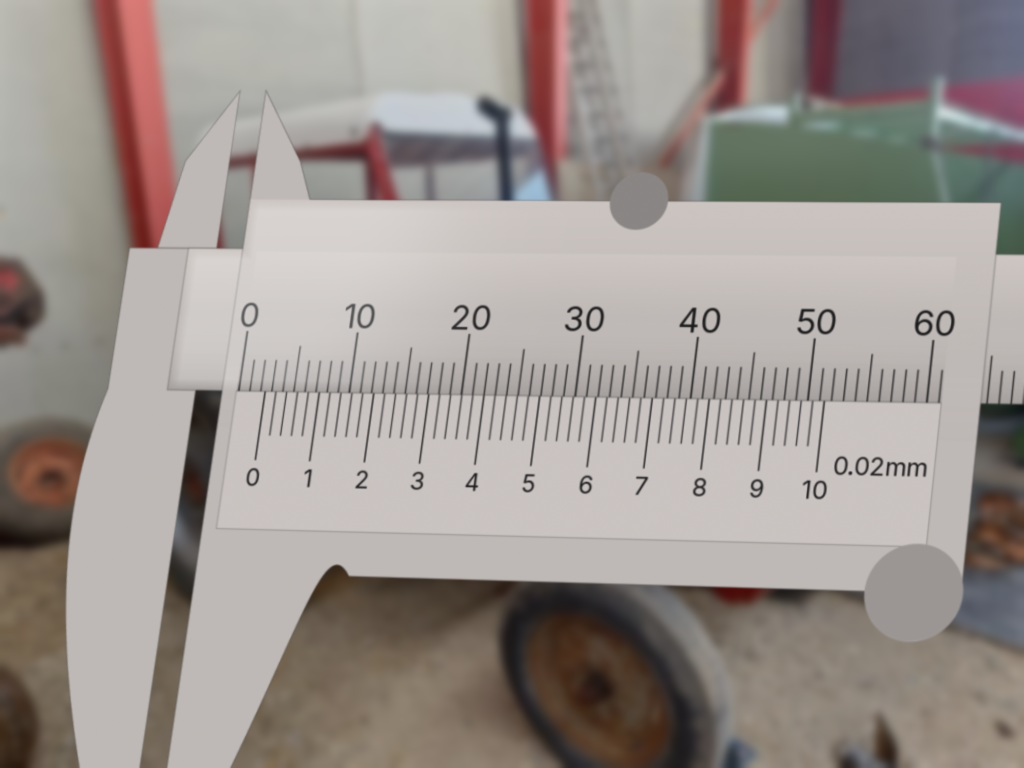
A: 2.4 (mm)
